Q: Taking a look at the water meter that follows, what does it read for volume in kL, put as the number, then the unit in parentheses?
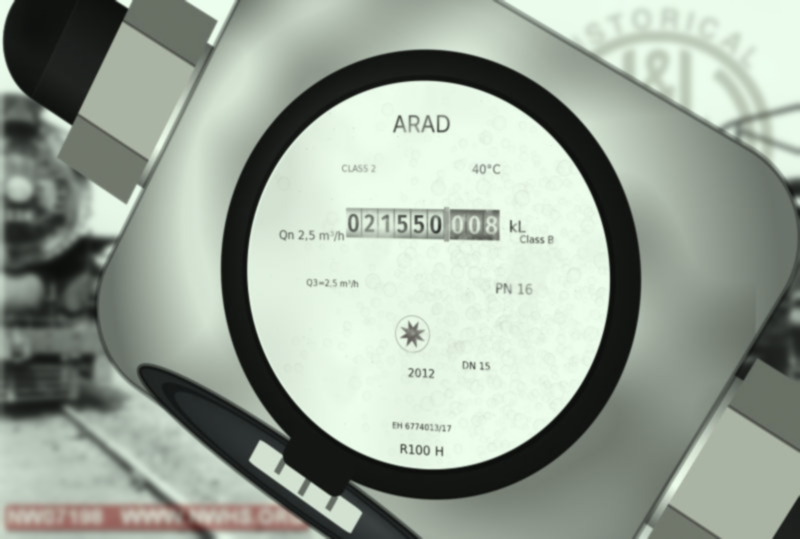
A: 21550.008 (kL)
